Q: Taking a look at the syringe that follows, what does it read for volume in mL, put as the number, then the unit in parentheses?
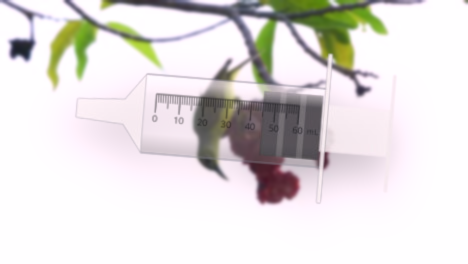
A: 45 (mL)
